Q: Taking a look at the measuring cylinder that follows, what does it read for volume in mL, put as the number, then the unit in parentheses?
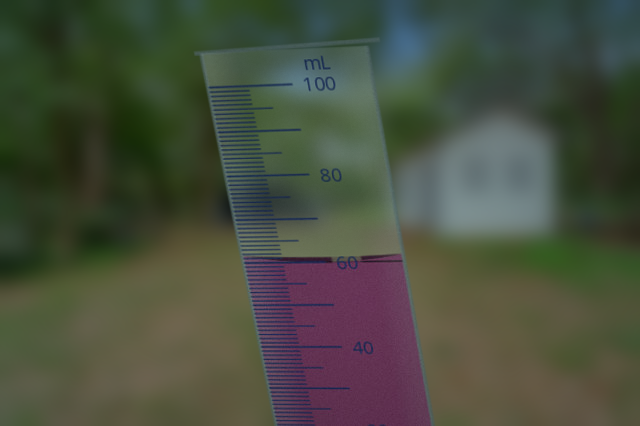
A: 60 (mL)
